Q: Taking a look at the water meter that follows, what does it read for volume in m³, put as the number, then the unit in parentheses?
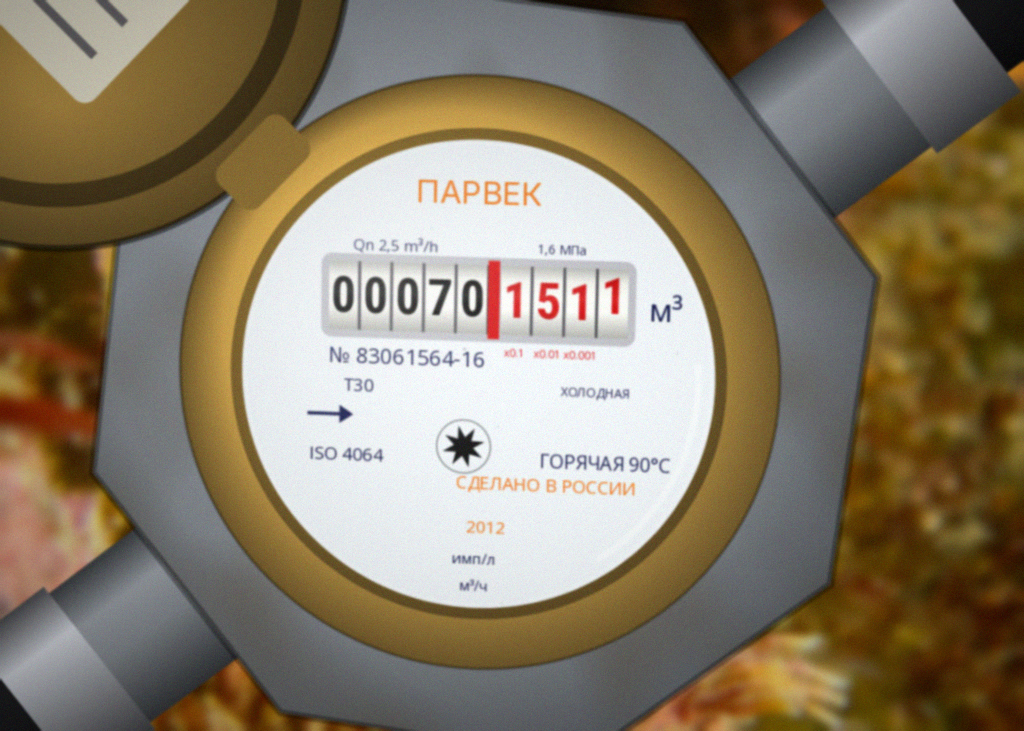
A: 70.1511 (m³)
